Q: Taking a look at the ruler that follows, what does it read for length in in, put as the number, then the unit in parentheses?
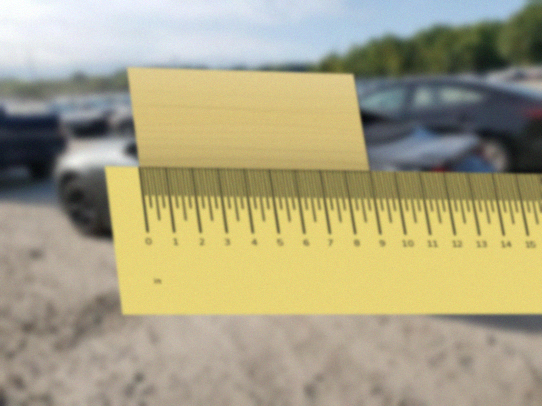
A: 9 (in)
